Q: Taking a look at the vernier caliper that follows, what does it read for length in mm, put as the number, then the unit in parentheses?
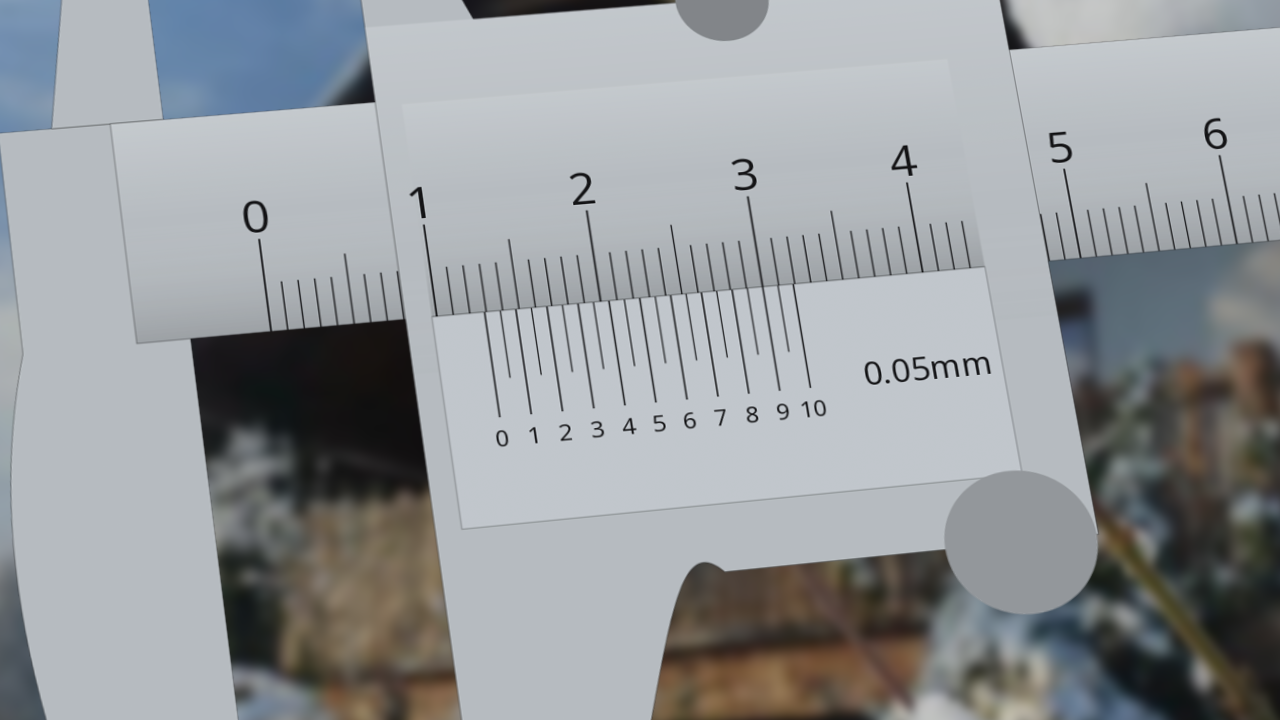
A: 12.9 (mm)
